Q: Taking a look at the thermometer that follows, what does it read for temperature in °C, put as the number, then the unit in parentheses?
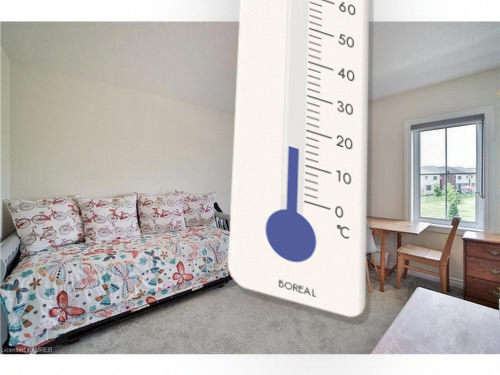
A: 14 (°C)
